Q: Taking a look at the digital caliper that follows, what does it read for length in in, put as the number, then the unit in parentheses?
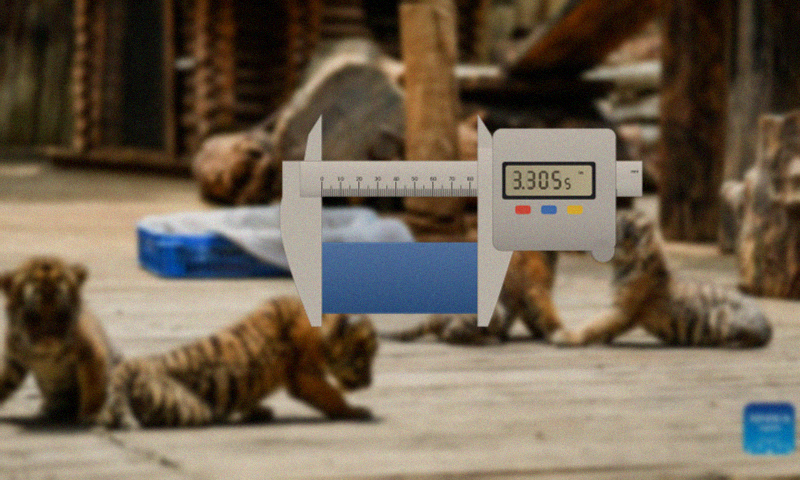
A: 3.3055 (in)
